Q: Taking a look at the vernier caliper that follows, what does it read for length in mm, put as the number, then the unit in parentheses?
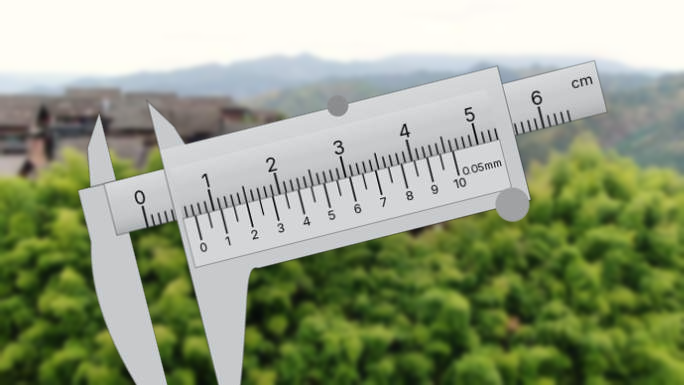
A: 7.2 (mm)
